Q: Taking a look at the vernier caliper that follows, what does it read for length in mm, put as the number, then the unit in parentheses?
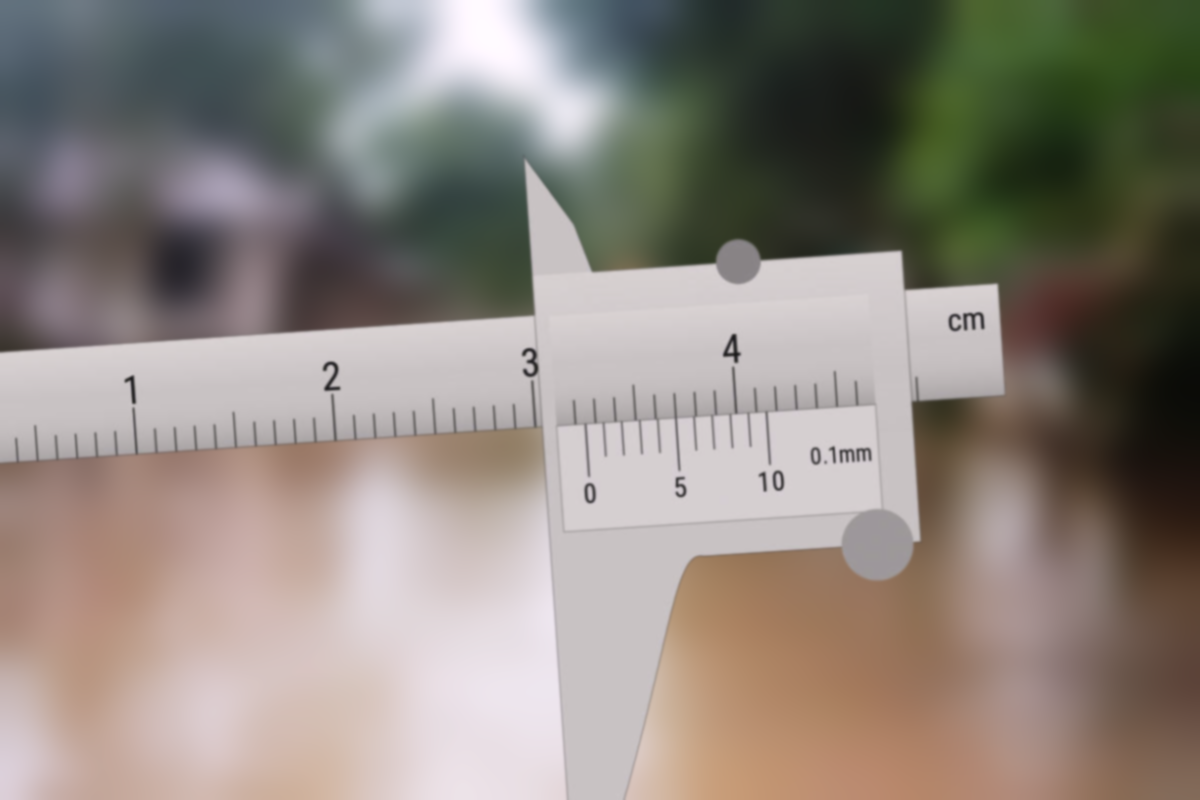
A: 32.5 (mm)
